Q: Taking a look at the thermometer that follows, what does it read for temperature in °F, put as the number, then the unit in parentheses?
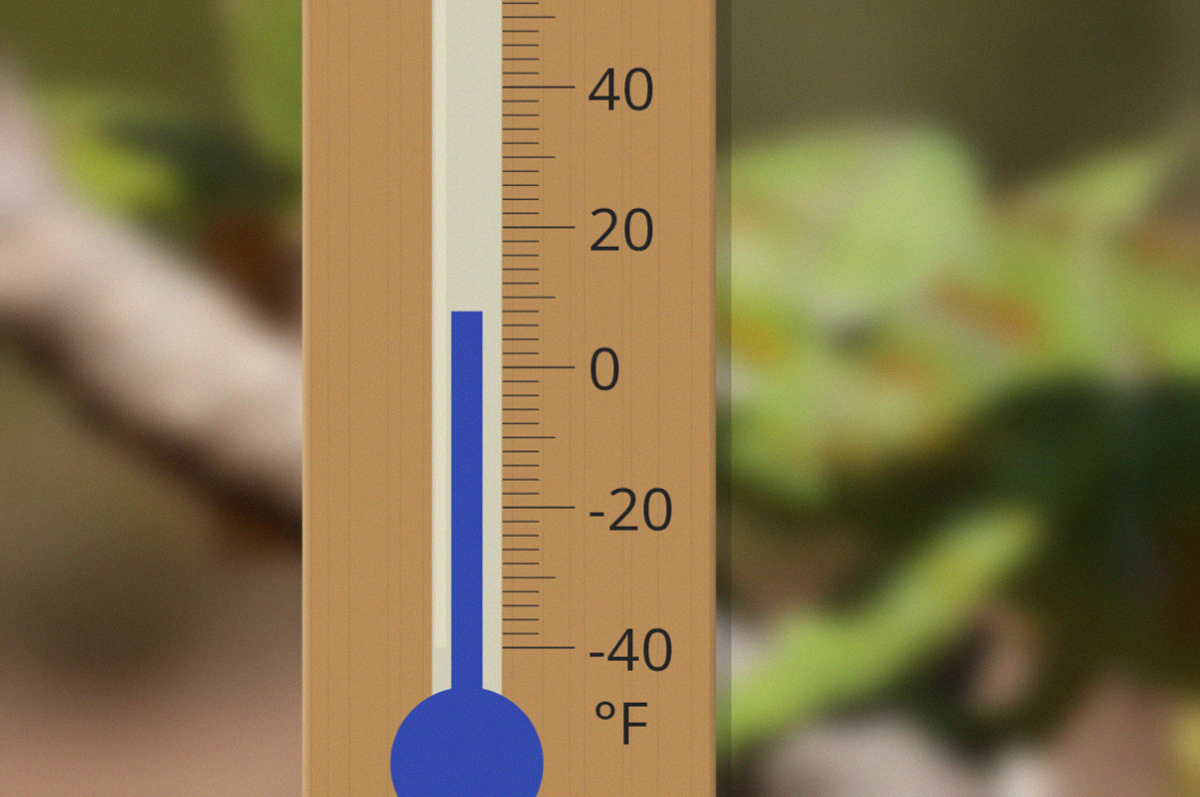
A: 8 (°F)
